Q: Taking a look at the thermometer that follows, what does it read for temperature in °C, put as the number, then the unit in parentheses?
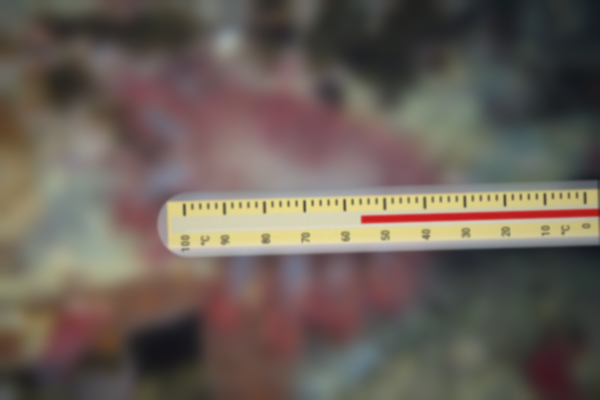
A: 56 (°C)
